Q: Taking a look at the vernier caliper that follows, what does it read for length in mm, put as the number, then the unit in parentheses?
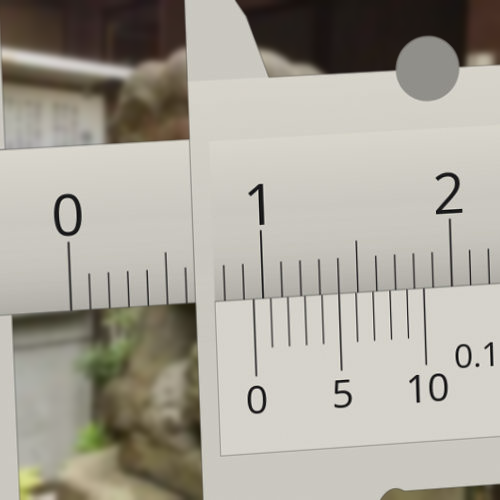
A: 9.5 (mm)
